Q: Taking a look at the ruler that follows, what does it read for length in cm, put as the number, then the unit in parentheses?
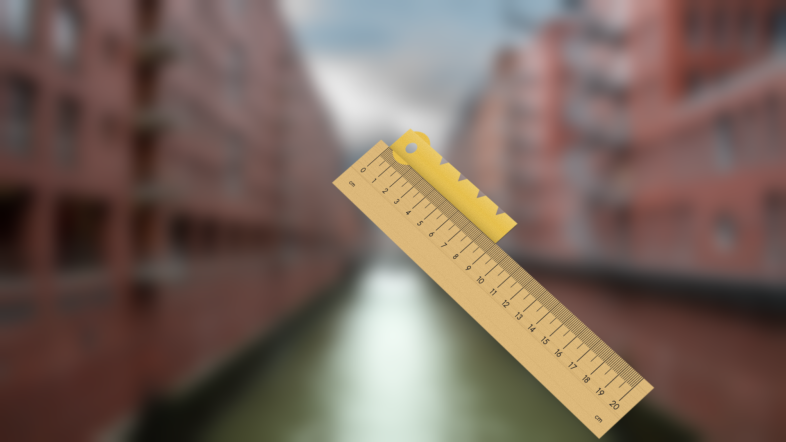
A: 9 (cm)
